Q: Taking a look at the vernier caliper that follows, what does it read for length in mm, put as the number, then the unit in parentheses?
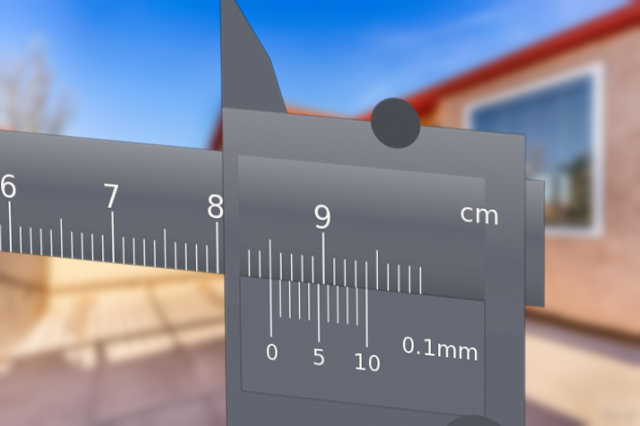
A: 85.0 (mm)
